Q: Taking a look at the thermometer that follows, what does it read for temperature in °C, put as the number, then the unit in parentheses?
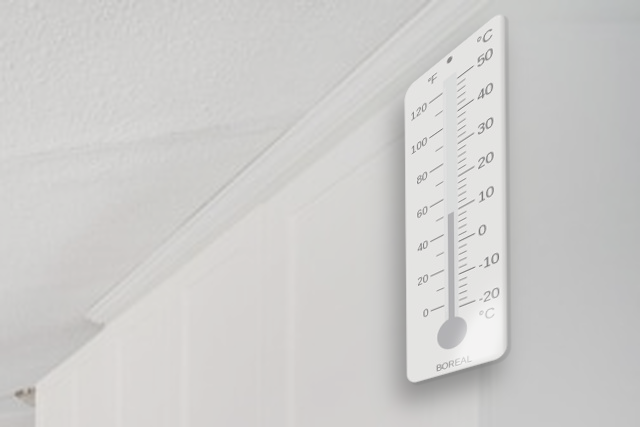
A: 10 (°C)
